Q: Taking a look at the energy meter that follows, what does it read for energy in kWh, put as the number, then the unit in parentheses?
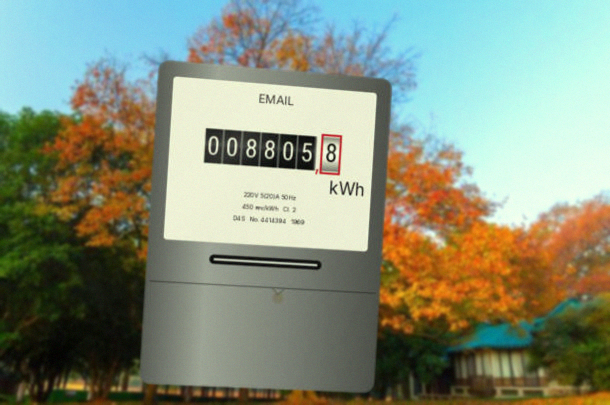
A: 8805.8 (kWh)
